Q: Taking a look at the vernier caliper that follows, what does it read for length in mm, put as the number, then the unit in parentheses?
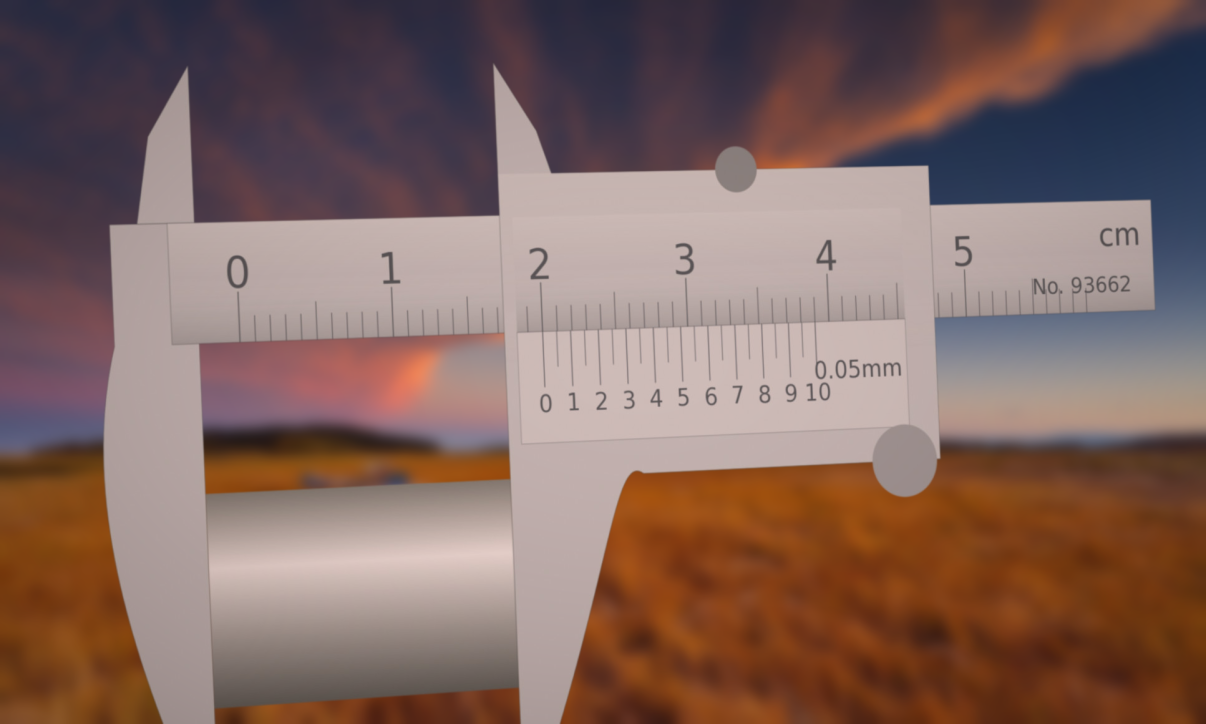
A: 20.0 (mm)
